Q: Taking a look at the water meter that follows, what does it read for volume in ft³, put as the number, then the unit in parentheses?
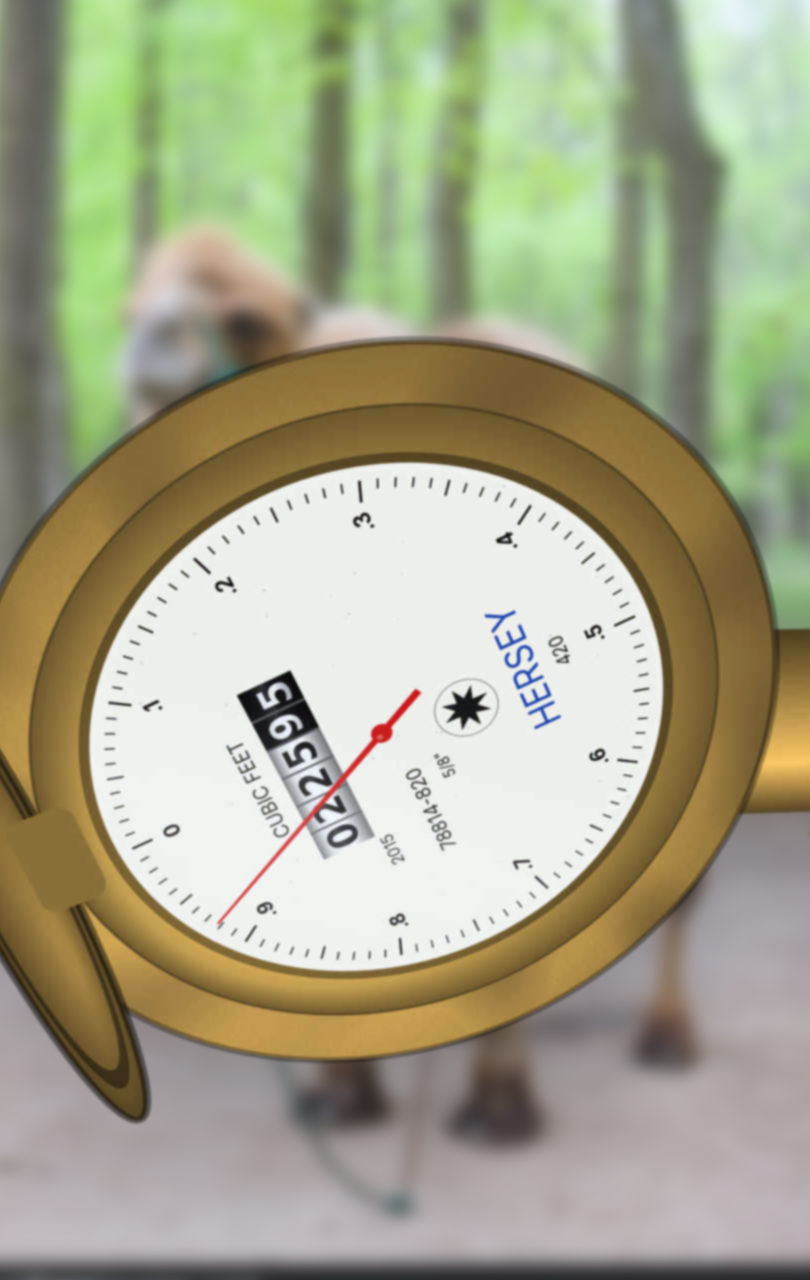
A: 22594.92 (ft³)
